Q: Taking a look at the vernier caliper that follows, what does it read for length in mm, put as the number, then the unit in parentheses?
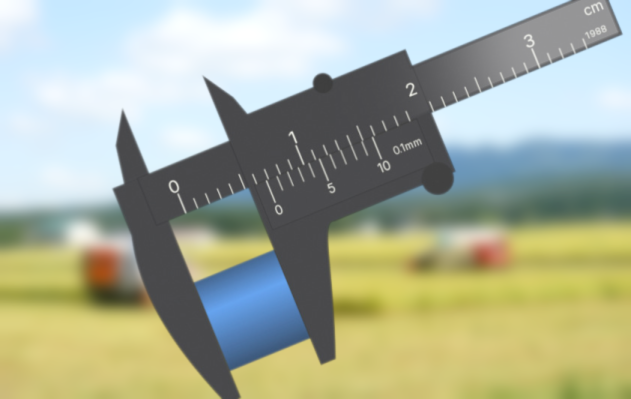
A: 6.8 (mm)
